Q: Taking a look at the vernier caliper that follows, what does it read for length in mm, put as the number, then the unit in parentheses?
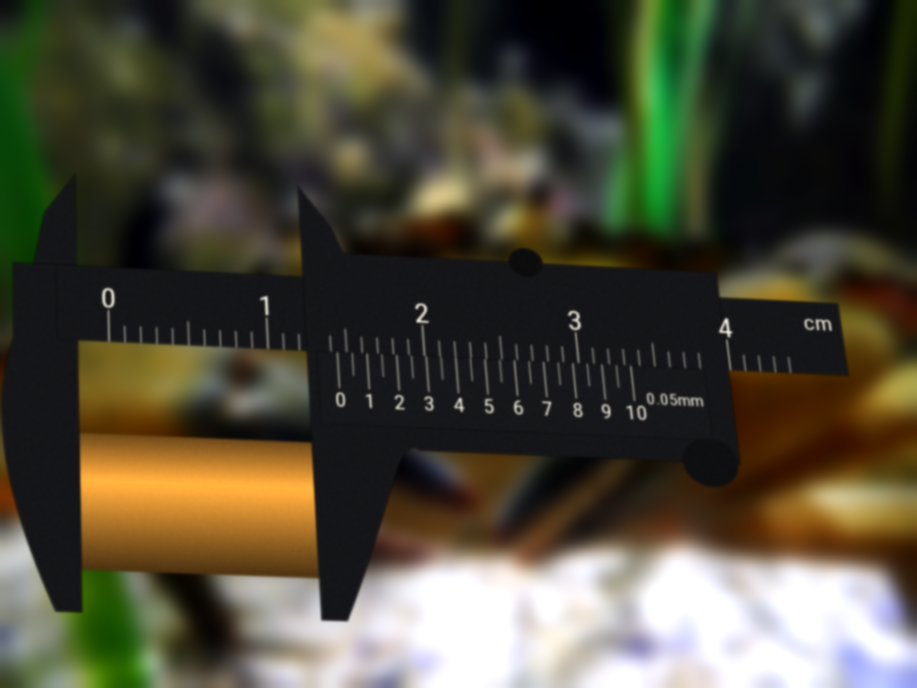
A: 14.4 (mm)
